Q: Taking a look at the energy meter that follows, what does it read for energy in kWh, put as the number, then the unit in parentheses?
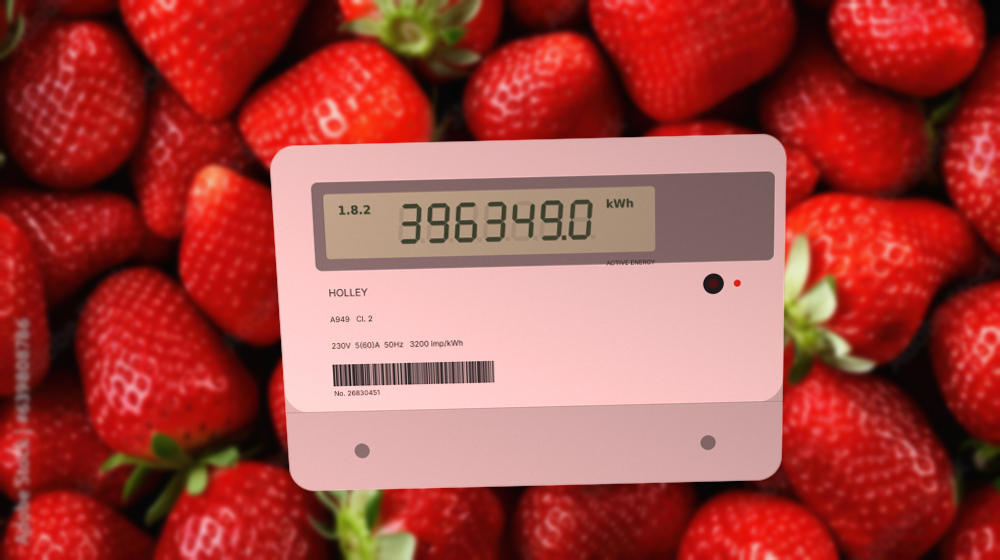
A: 396349.0 (kWh)
